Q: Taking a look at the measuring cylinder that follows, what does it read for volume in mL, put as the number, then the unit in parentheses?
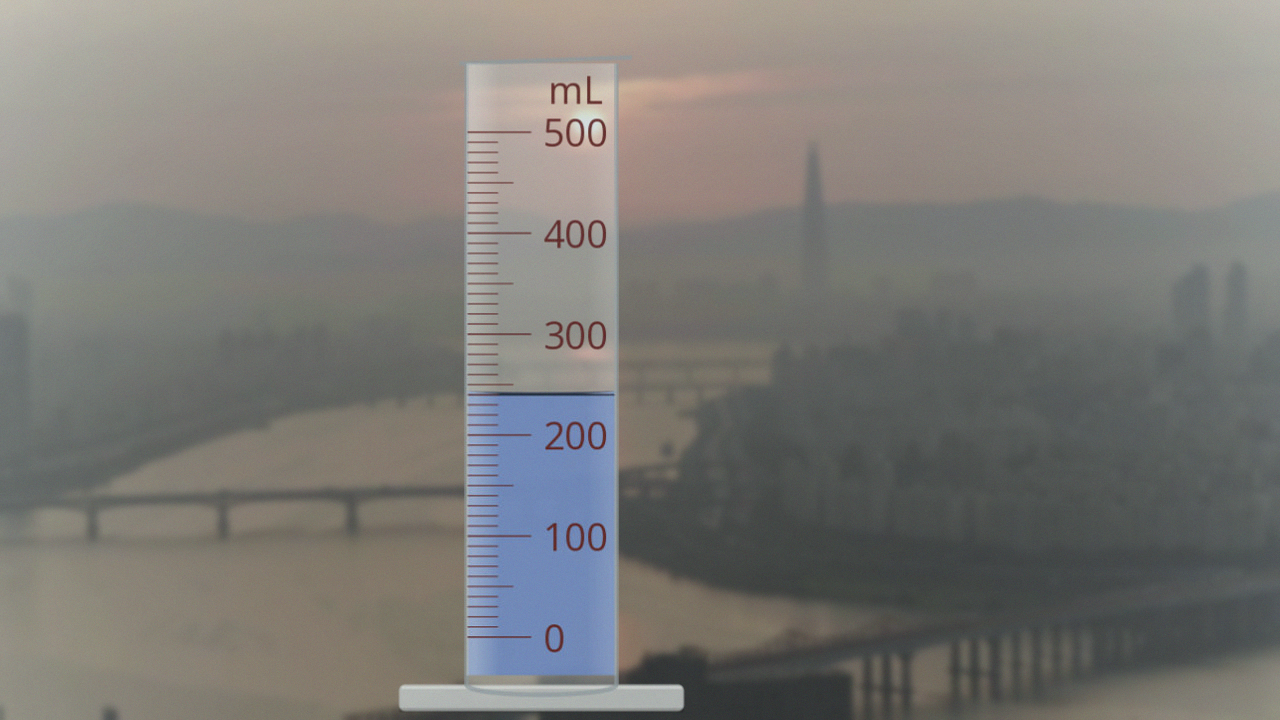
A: 240 (mL)
